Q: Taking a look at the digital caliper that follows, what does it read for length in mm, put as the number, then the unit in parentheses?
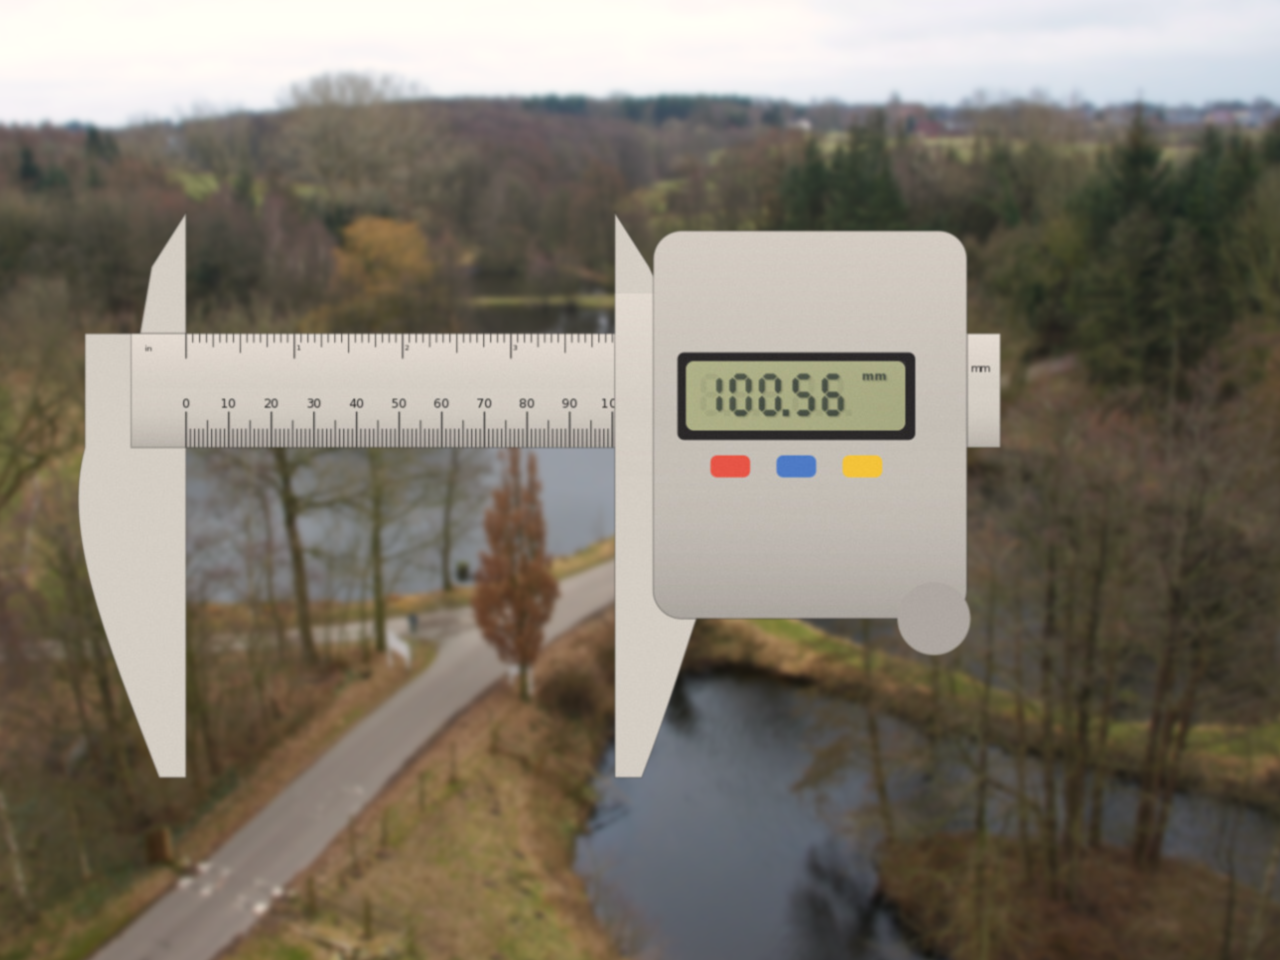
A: 100.56 (mm)
